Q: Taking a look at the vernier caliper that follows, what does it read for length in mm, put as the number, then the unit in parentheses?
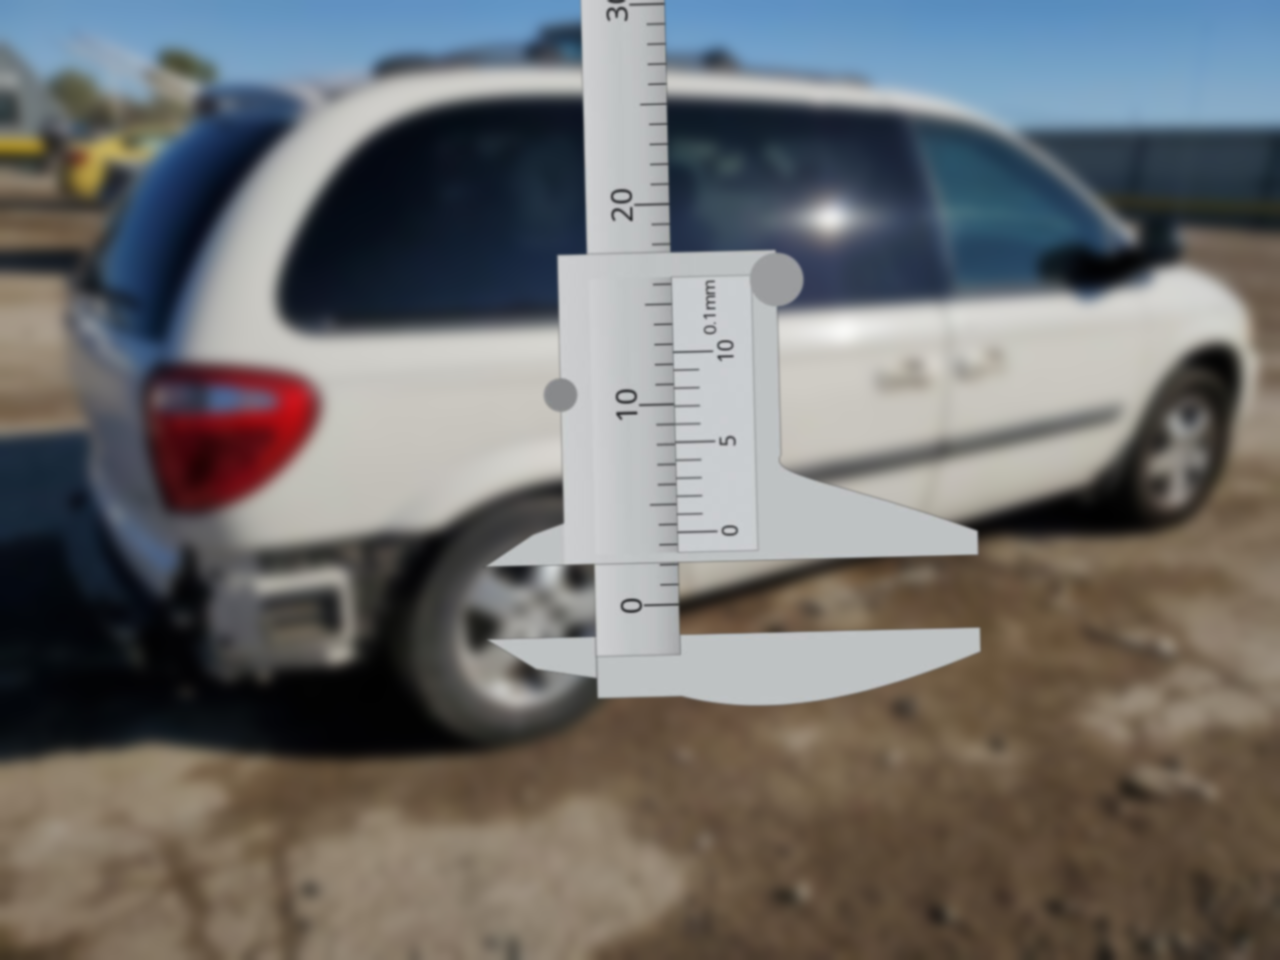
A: 3.6 (mm)
